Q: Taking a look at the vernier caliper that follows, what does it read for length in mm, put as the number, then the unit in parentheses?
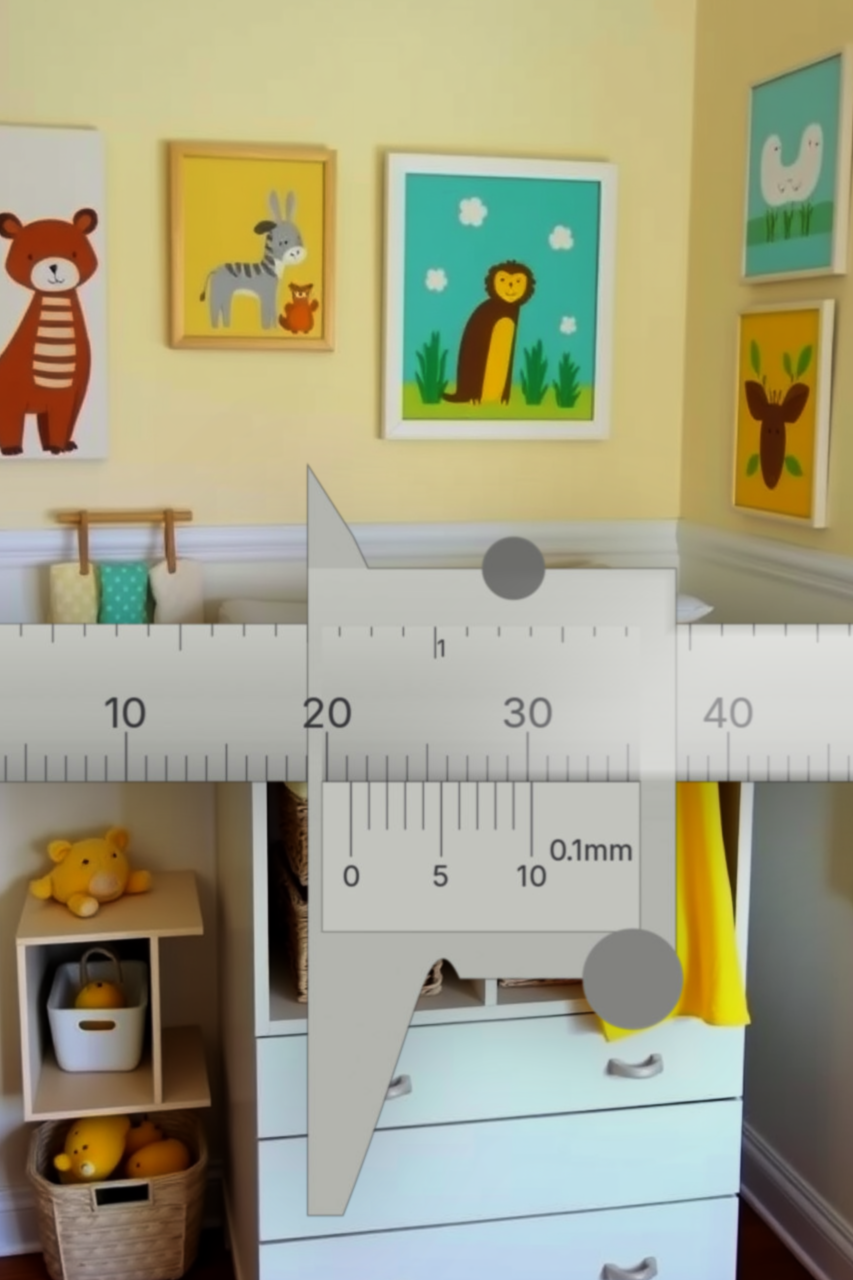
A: 21.2 (mm)
